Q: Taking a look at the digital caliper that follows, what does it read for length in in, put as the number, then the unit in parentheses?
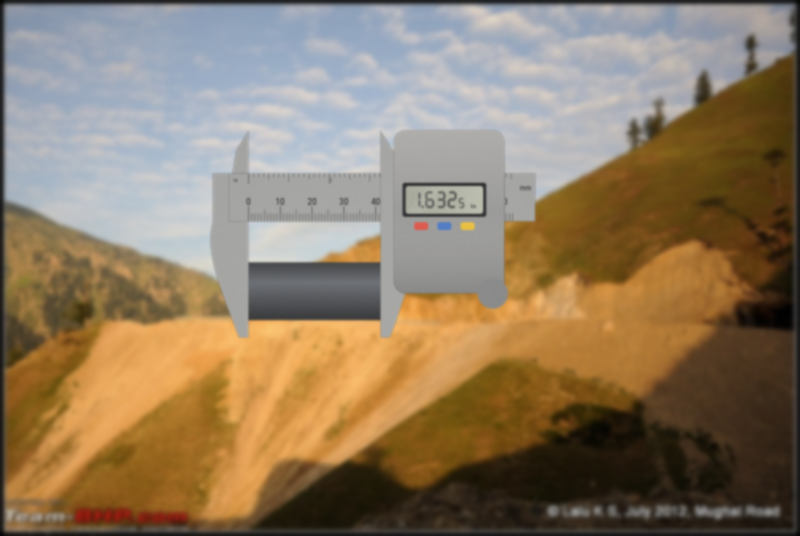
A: 1.6325 (in)
